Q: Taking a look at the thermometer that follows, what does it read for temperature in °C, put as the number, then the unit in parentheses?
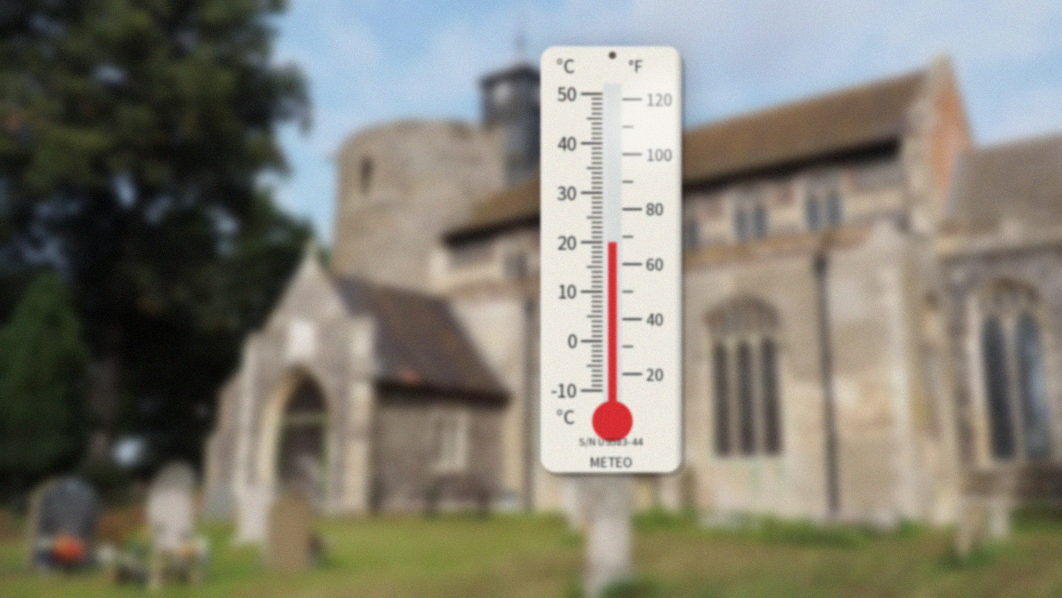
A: 20 (°C)
